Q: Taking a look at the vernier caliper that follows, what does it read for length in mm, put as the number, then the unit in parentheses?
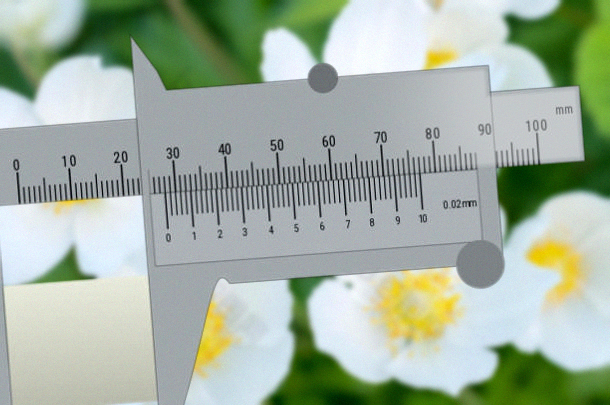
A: 28.0 (mm)
